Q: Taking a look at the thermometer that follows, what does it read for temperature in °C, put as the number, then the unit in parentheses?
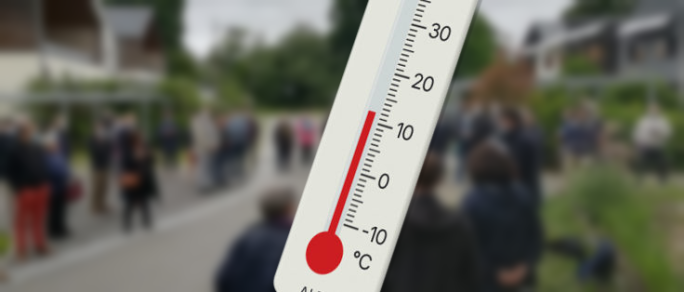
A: 12 (°C)
